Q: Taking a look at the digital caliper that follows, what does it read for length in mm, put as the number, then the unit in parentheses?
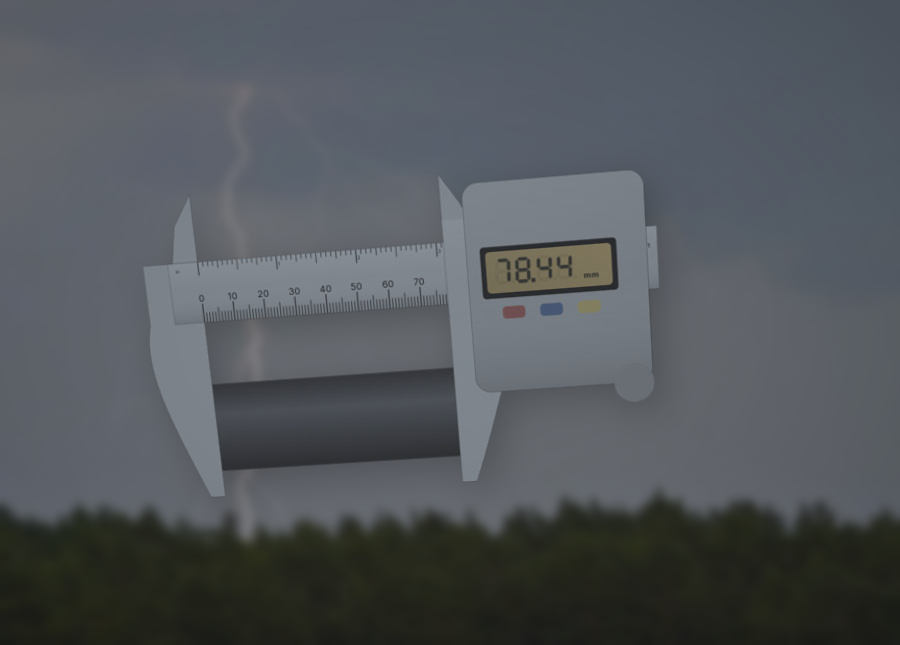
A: 78.44 (mm)
